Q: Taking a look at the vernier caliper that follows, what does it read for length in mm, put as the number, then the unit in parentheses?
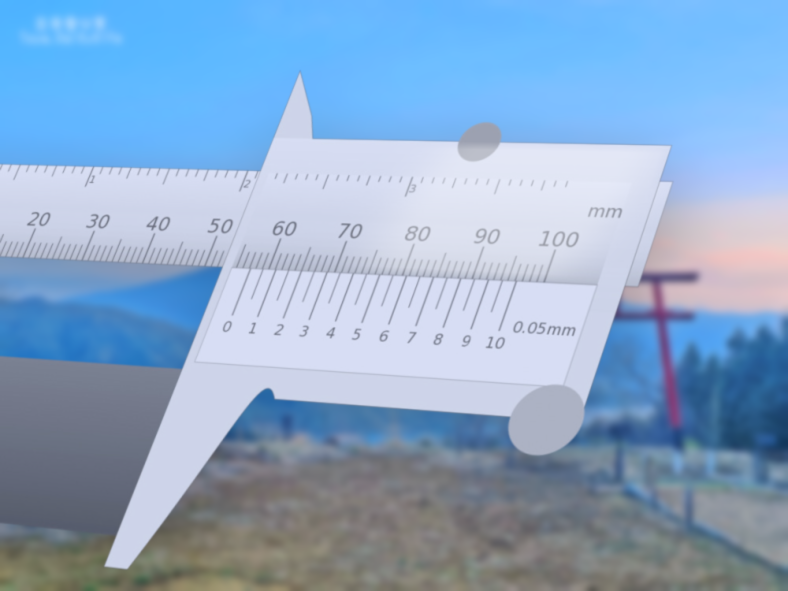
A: 57.2 (mm)
